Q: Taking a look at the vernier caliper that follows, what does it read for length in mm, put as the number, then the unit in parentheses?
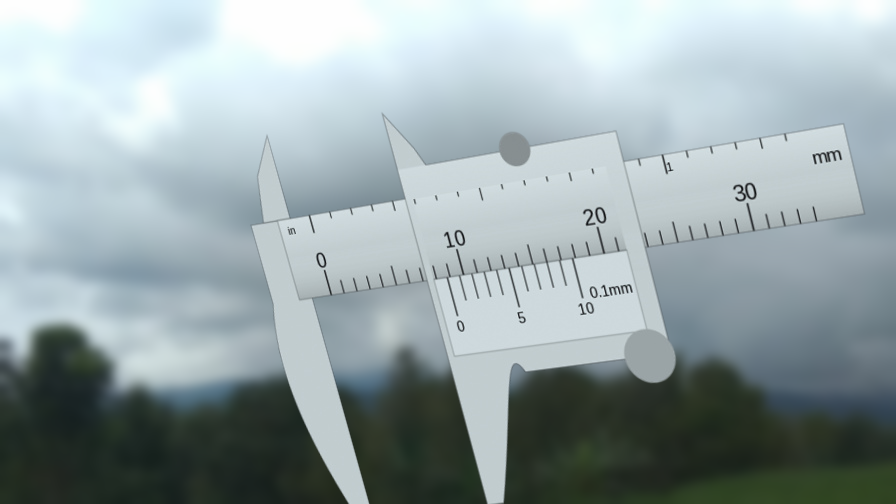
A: 8.8 (mm)
